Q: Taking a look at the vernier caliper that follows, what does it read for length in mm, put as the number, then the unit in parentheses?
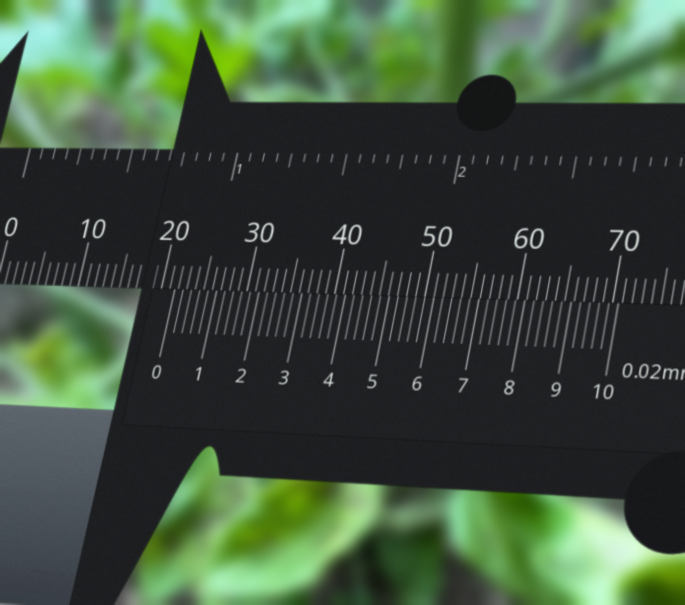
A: 21.6 (mm)
